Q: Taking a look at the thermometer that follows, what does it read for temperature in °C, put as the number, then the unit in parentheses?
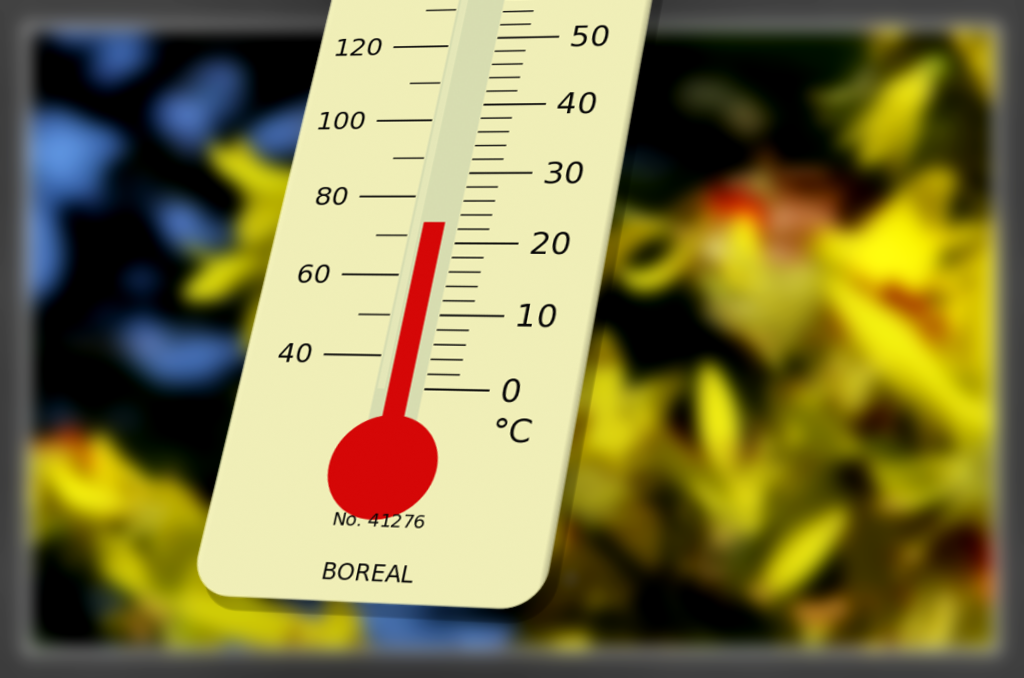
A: 23 (°C)
